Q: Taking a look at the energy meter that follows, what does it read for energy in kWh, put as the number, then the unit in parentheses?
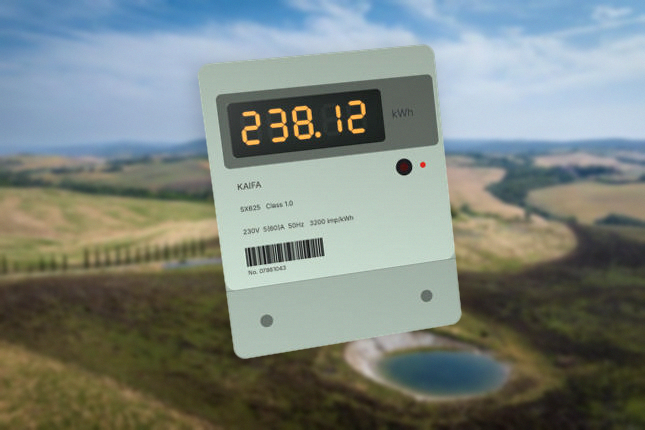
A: 238.12 (kWh)
